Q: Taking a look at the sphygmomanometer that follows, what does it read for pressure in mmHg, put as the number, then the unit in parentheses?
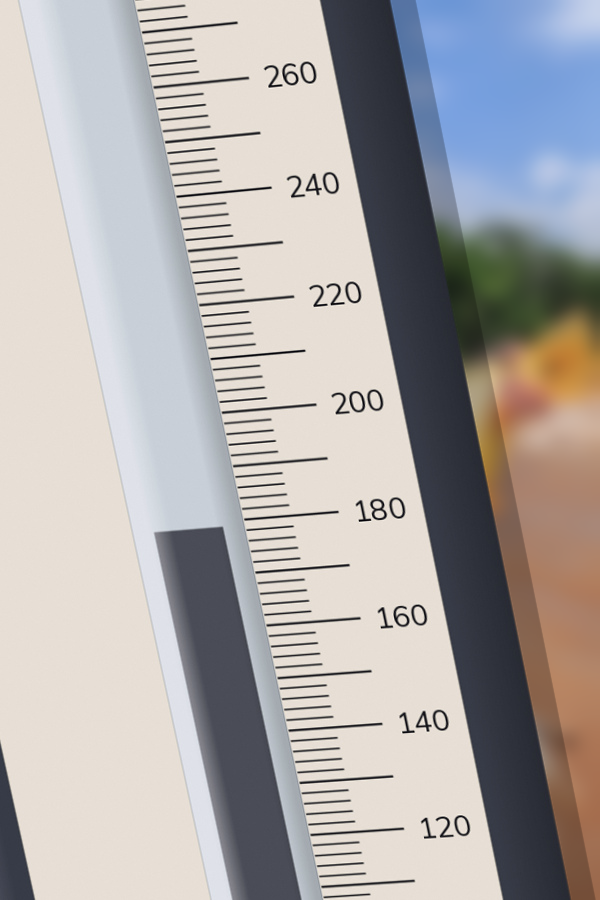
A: 179 (mmHg)
